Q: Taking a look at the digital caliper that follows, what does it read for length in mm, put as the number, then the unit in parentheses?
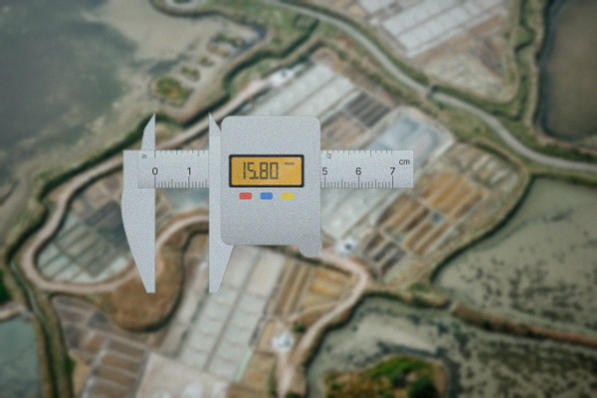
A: 15.80 (mm)
